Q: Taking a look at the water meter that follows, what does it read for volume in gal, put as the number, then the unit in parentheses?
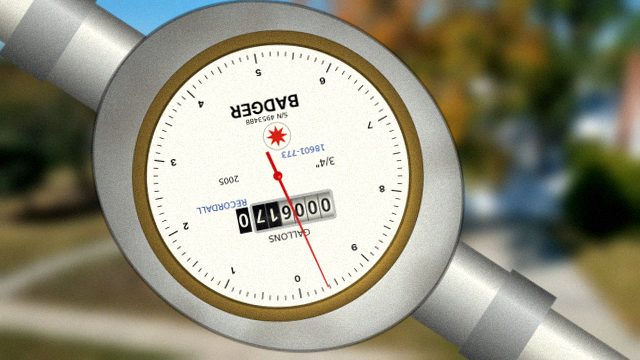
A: 6169.6 (gal)
